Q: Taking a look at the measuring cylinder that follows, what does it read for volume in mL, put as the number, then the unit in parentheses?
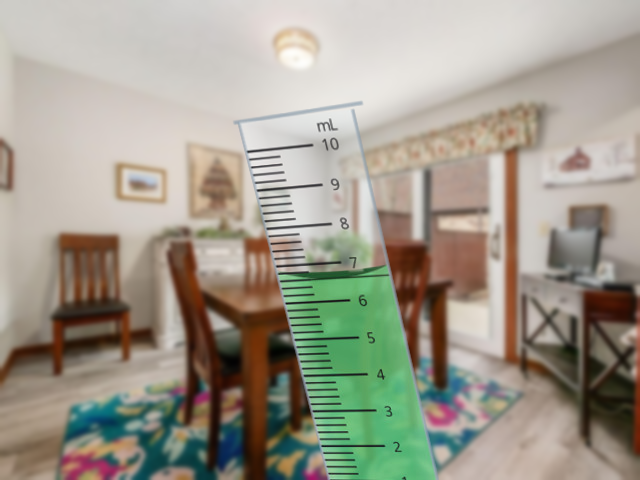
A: 6.6 (mL)
